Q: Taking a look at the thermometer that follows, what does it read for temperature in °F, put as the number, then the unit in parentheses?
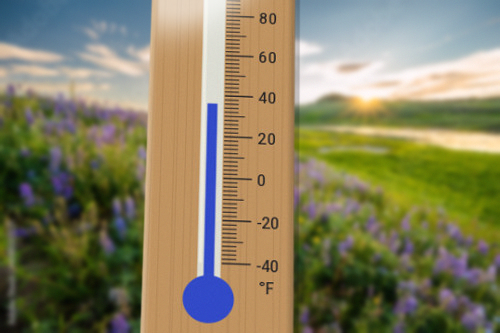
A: 36 (°F)
